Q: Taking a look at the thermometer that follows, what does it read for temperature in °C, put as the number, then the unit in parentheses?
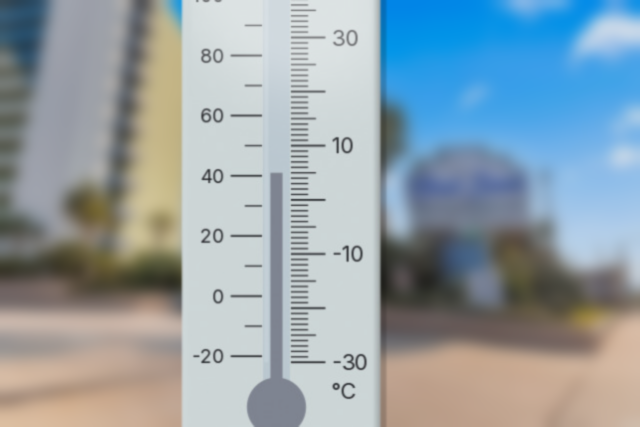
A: 5 (°C)
